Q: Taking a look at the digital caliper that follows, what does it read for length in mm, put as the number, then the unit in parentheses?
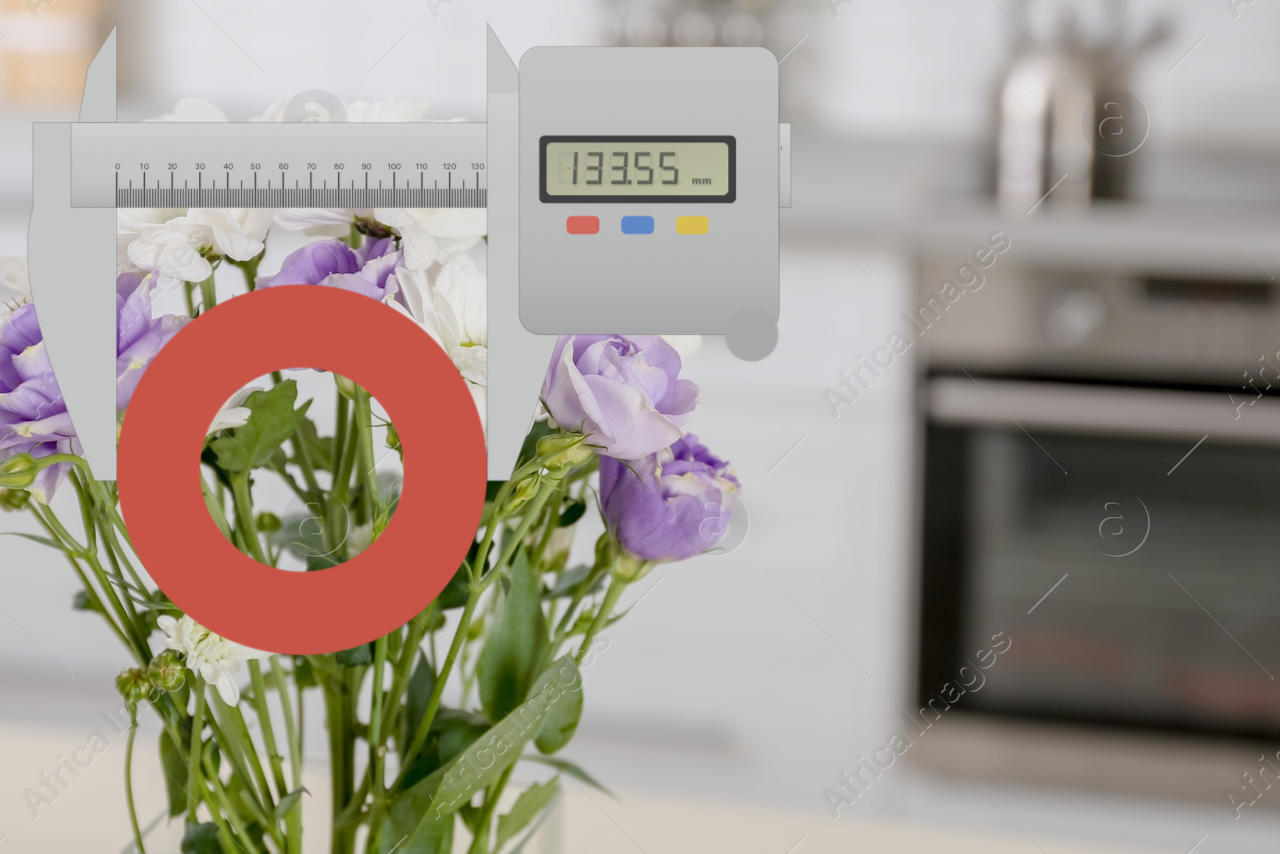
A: 133.55 (mm)
